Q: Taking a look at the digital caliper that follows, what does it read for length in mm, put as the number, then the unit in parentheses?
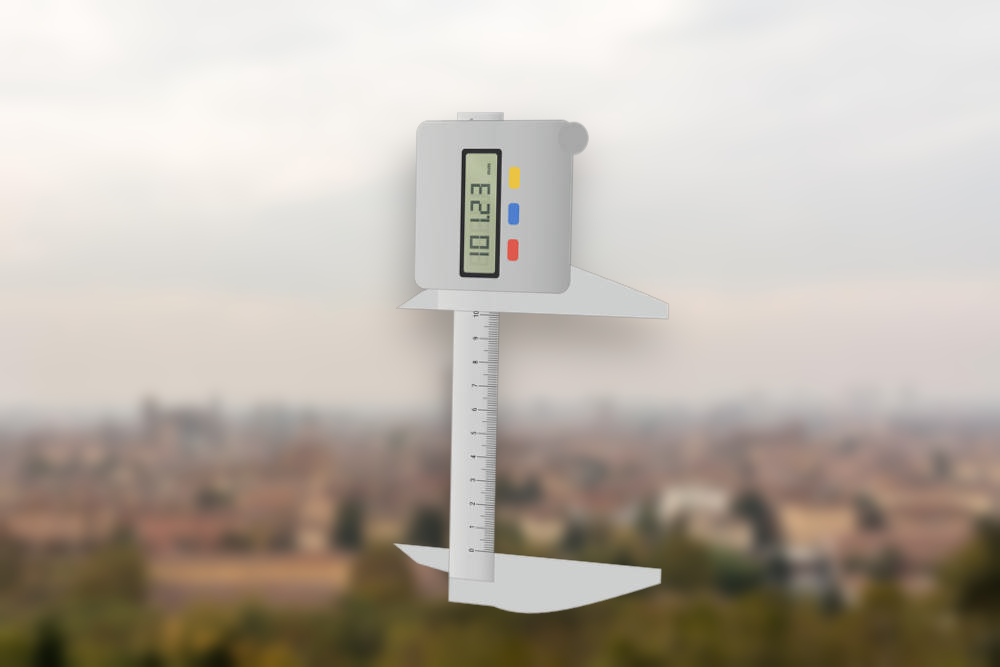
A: 101.23 (mm)
